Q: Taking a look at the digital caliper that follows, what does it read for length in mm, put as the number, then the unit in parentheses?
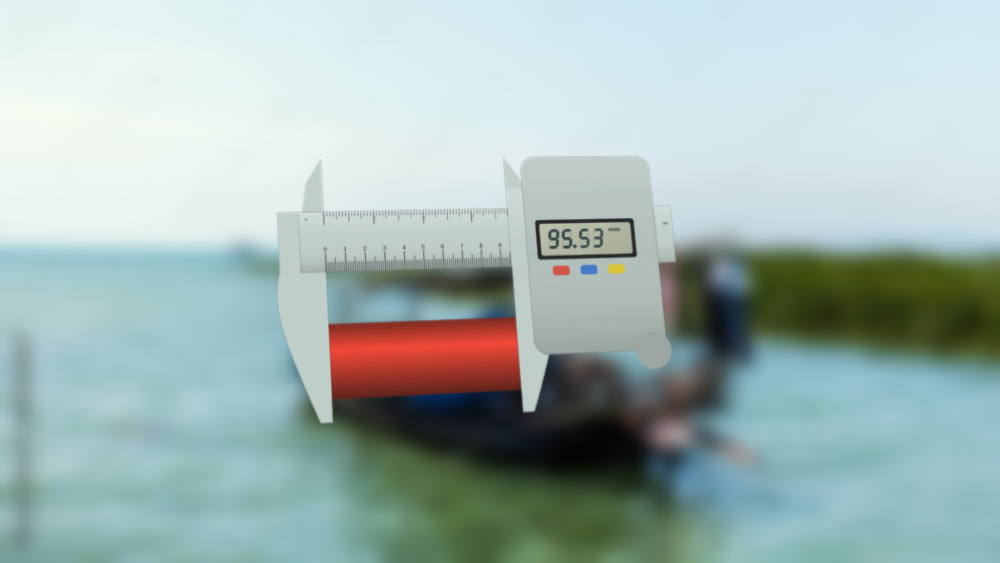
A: 95.53 (mm)
